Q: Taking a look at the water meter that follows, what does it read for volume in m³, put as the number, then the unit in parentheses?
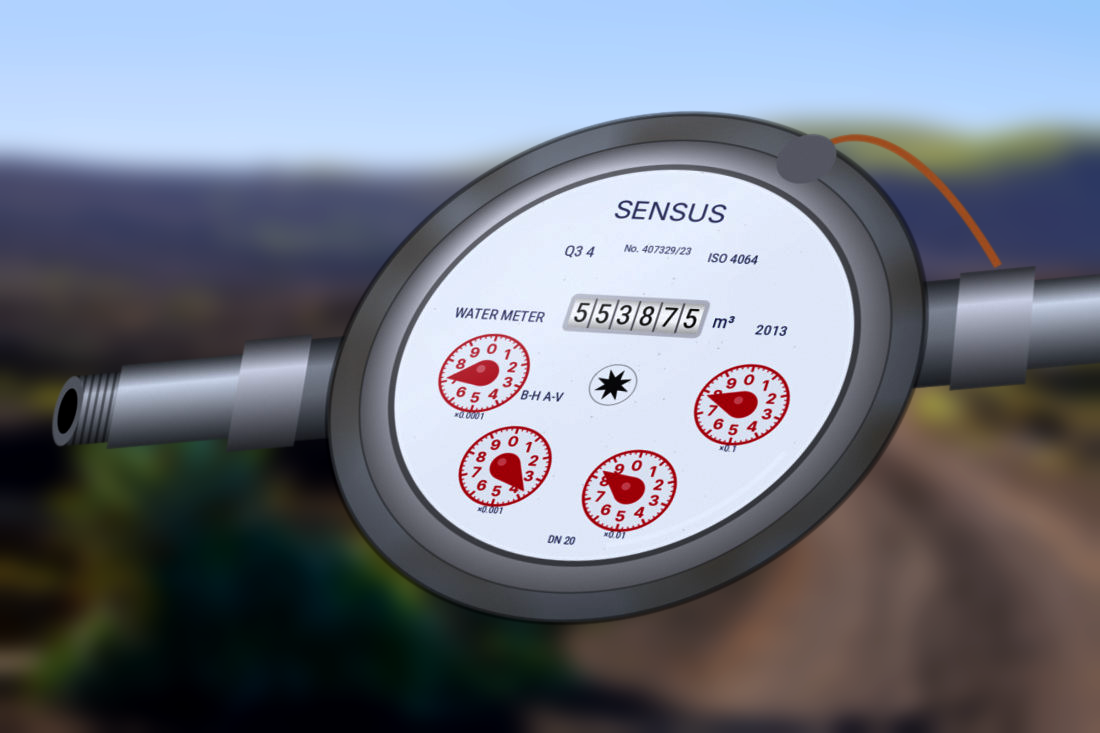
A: 553875.7837 (m³)
